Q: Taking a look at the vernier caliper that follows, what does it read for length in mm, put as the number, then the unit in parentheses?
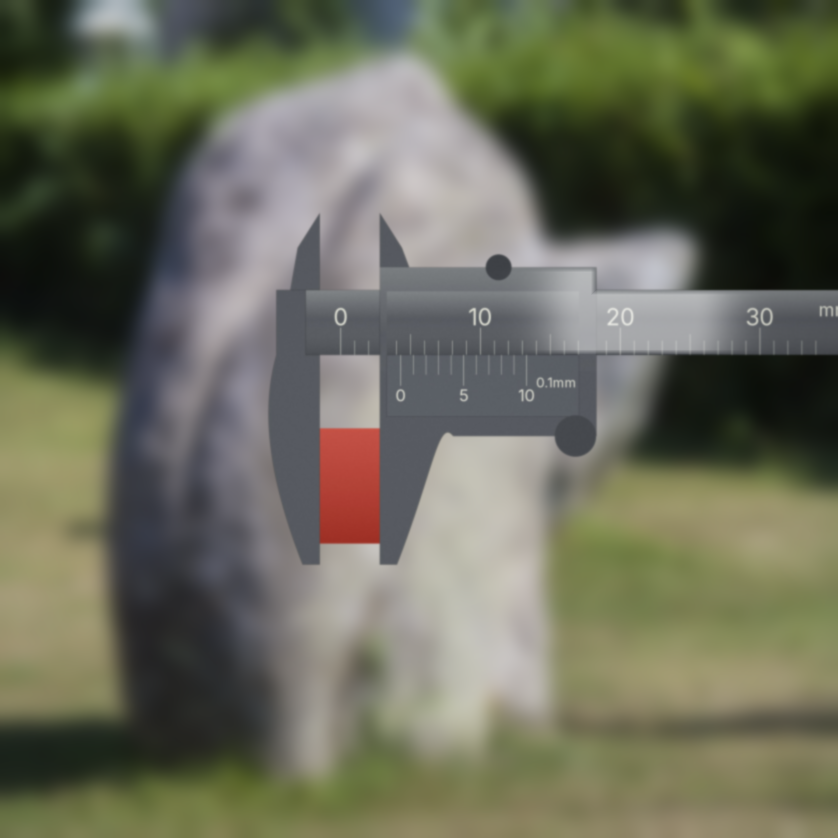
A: 4.3 (mm)
